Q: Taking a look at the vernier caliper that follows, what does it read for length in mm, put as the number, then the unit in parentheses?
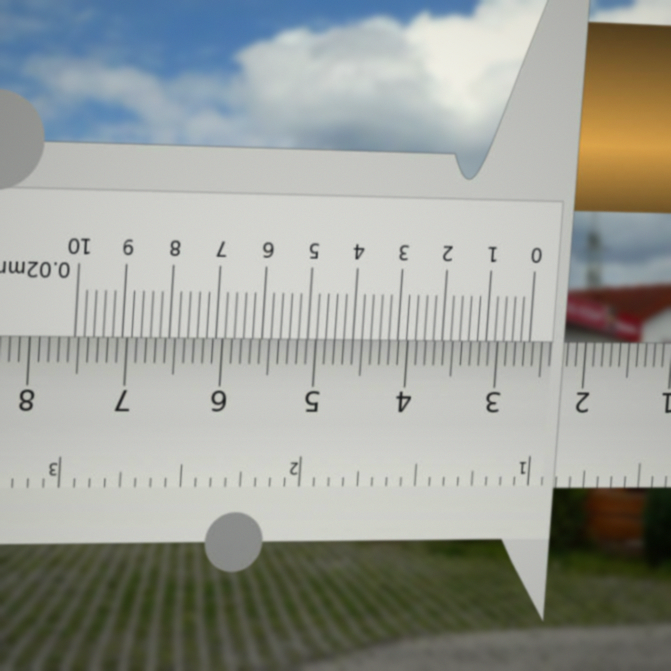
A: 26.4 (mm)
